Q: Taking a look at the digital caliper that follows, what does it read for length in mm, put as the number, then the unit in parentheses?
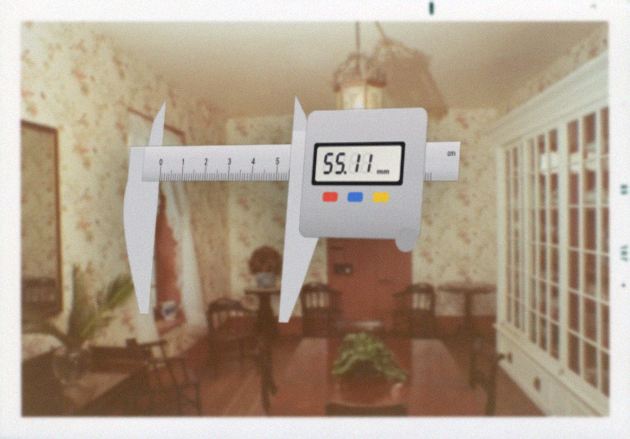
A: 55.11 (mm)
